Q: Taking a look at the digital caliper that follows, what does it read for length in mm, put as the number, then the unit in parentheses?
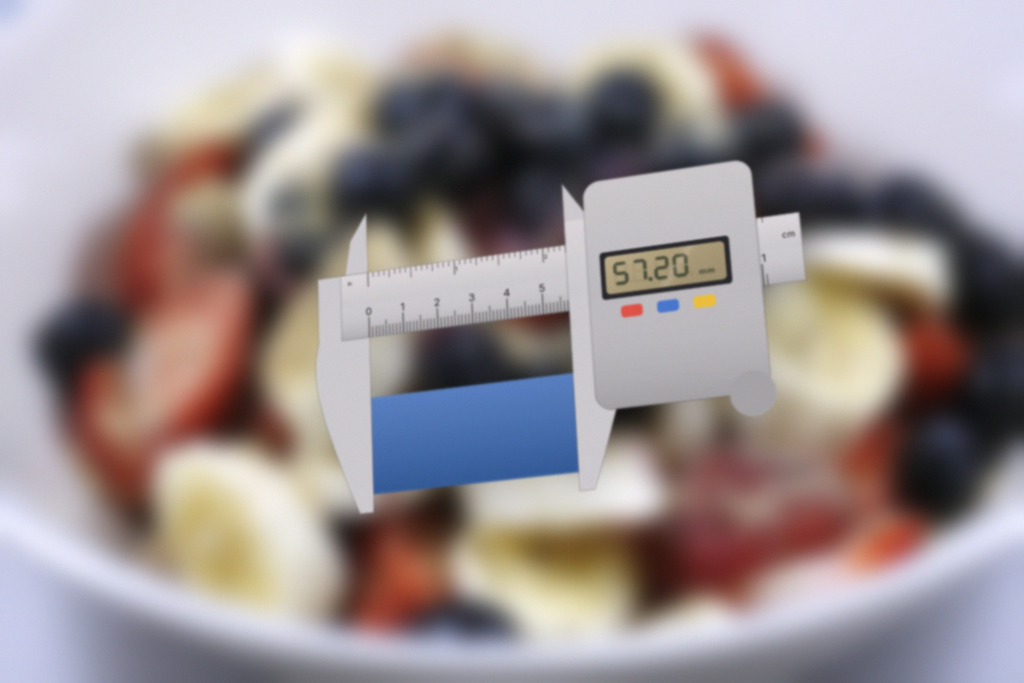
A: 57.20 (mm)
